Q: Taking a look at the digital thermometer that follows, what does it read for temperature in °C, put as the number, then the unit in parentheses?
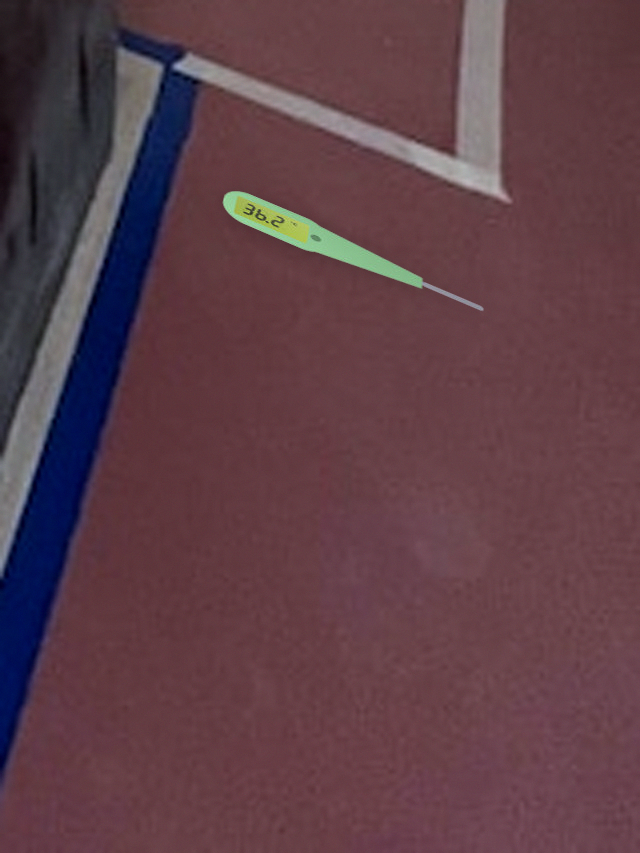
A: 36.2 (°C)
